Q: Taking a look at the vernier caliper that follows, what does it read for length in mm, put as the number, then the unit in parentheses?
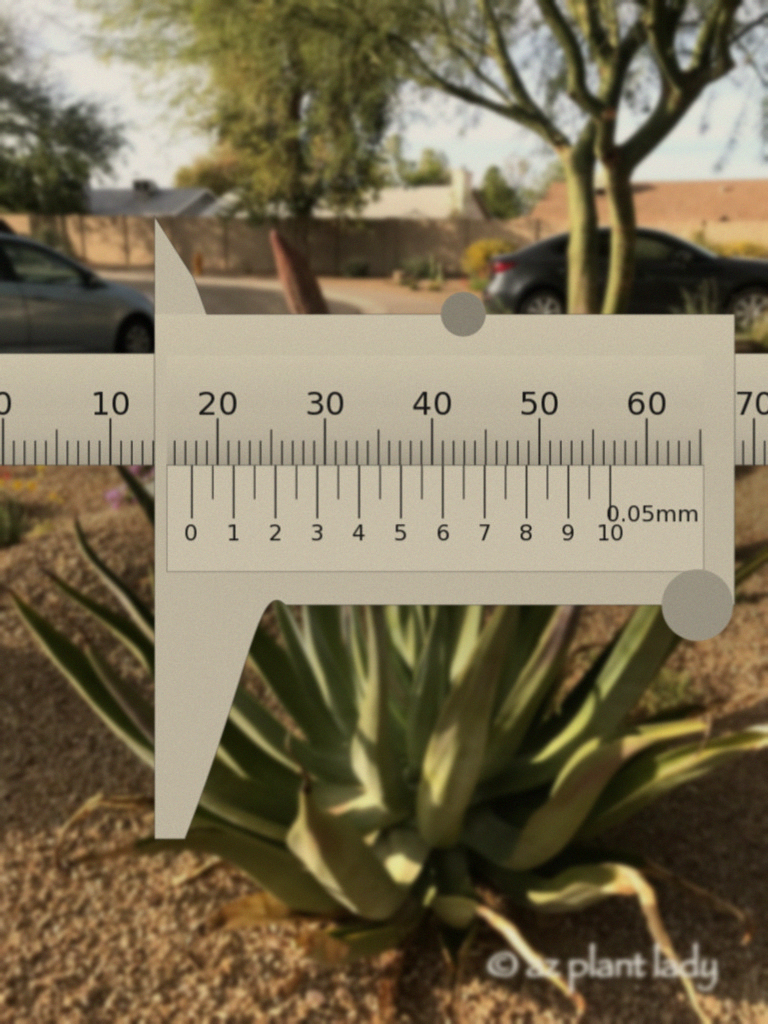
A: 17.6 (mm)
